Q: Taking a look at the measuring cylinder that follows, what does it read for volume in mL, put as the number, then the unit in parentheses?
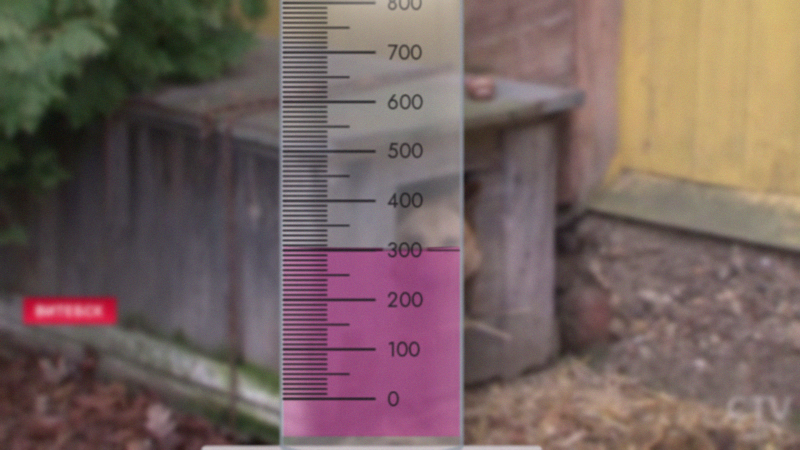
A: 300 (mL)
